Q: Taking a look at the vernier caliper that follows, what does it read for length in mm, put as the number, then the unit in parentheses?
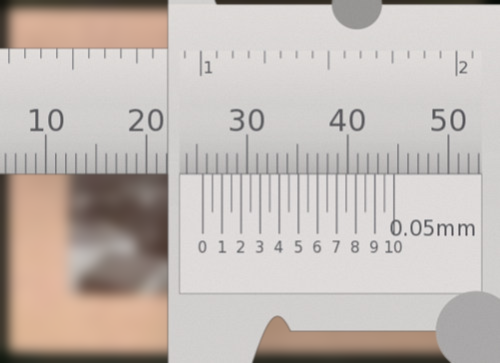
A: 25.6 (mm)
